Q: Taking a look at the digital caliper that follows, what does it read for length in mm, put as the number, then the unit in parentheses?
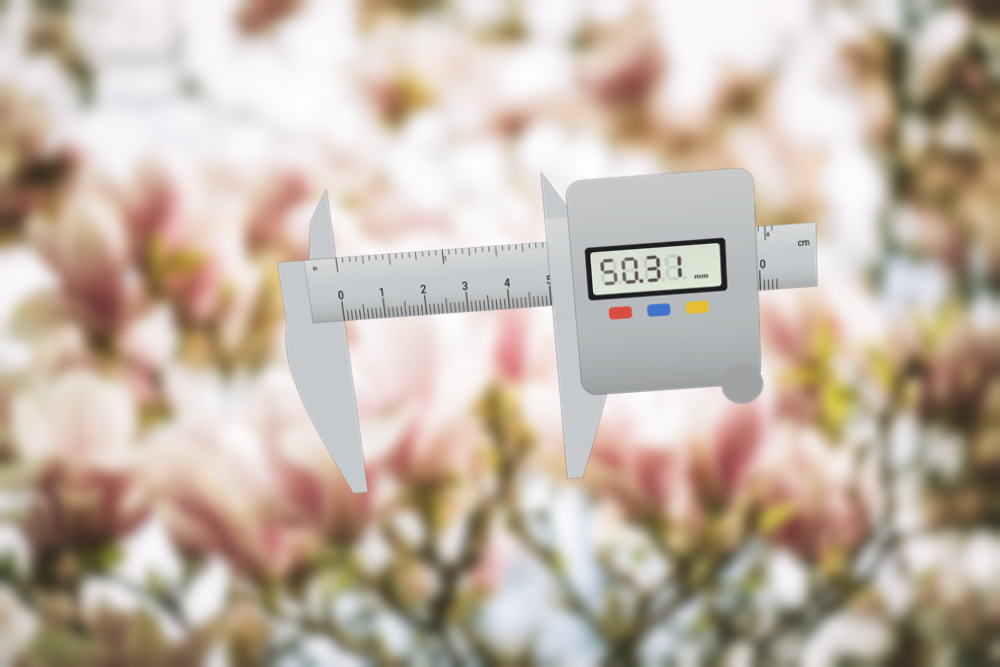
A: 50.31 (mm)
